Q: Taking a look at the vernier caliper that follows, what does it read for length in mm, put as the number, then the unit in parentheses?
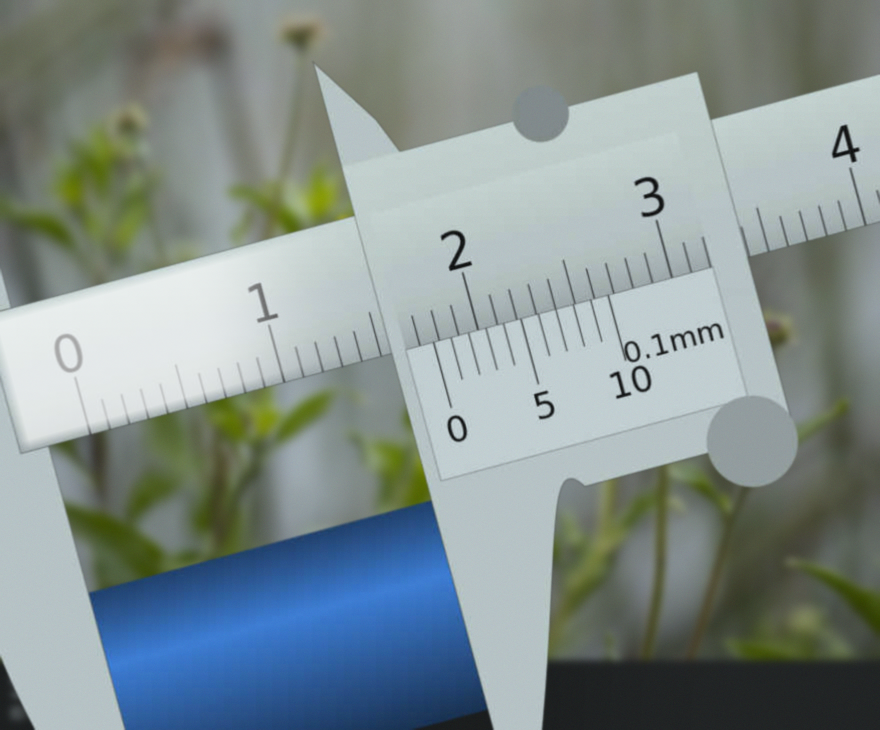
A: 17.7 (mm)
